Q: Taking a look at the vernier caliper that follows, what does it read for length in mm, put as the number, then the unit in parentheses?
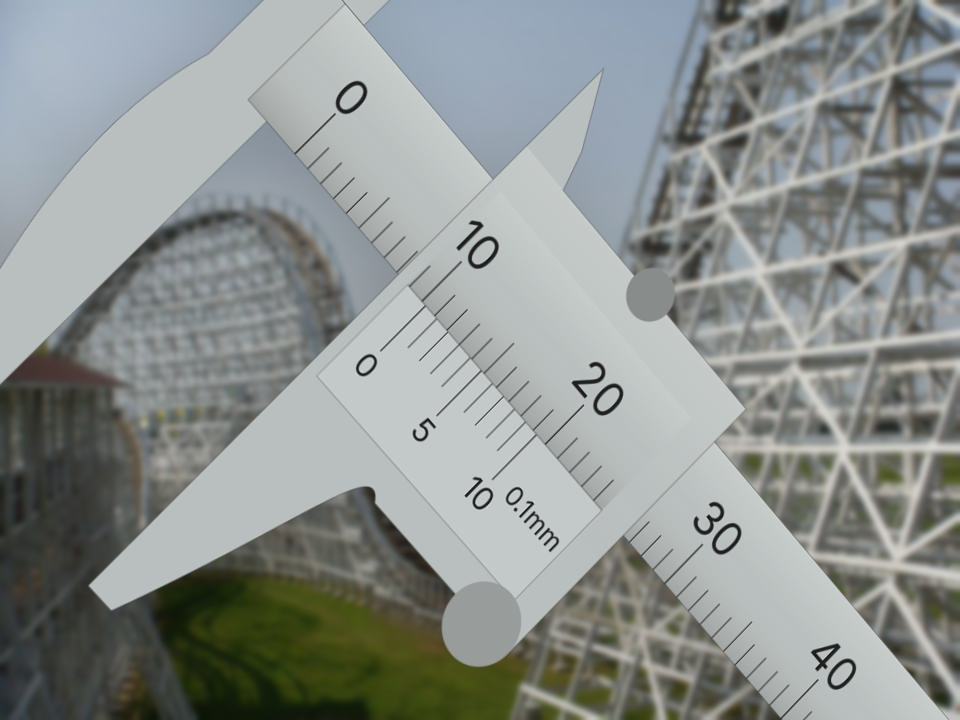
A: 10.3 (mm)
